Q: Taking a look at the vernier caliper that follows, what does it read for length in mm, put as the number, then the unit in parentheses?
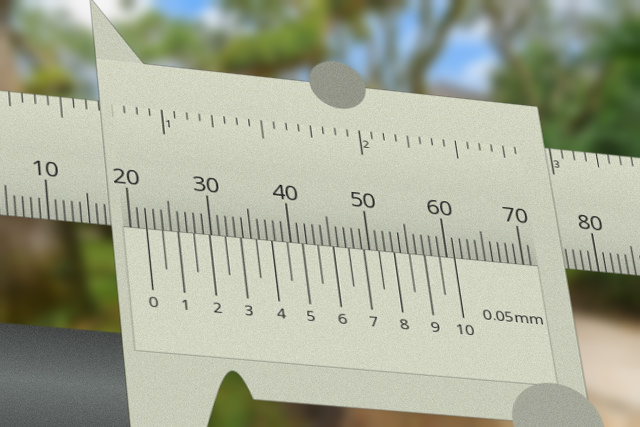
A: 22.0 (mm)
